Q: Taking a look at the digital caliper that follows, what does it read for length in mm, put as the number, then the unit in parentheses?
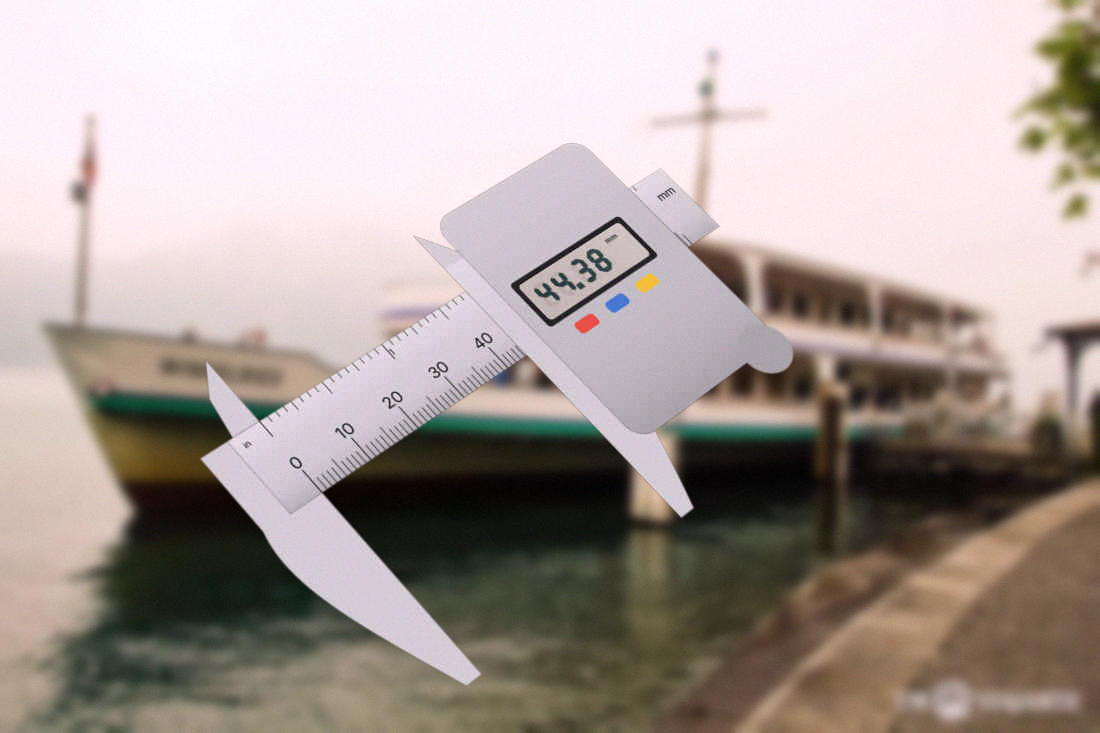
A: 44.38 (mm)
